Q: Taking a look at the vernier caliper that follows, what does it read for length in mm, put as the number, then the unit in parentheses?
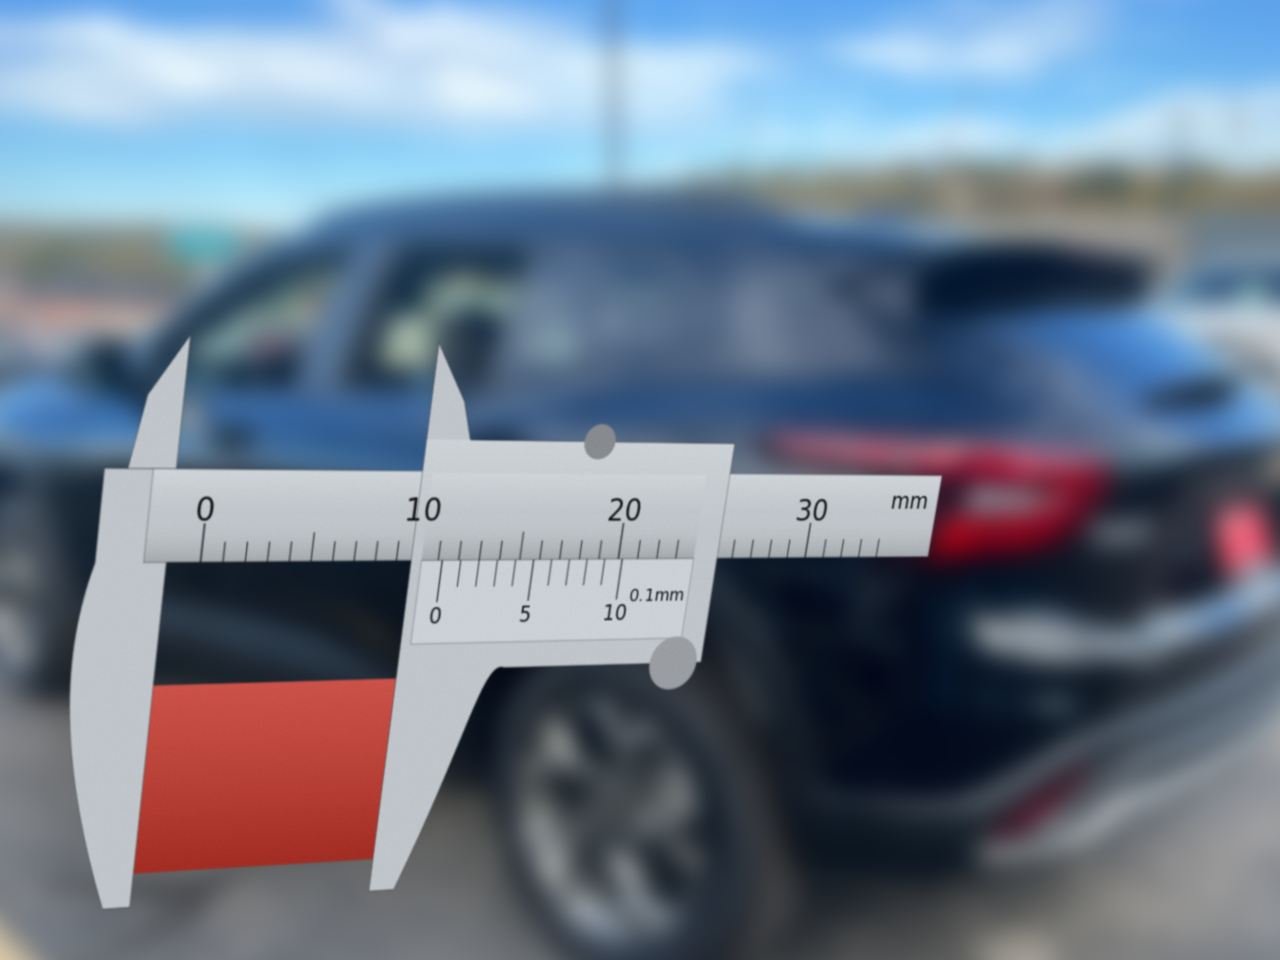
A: 11.2 (mm)
